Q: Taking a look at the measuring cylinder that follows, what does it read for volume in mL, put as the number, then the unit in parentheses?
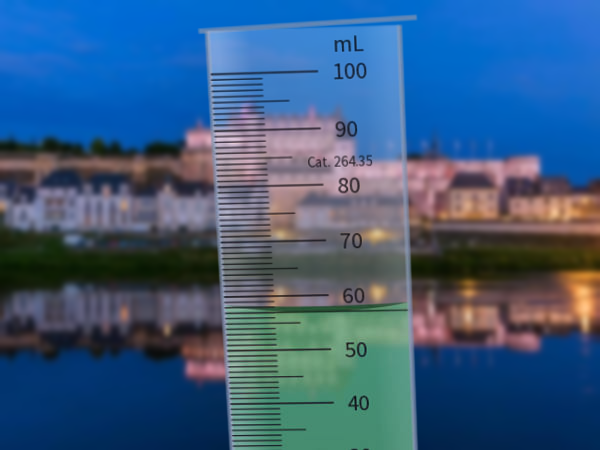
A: 57 (mL)
